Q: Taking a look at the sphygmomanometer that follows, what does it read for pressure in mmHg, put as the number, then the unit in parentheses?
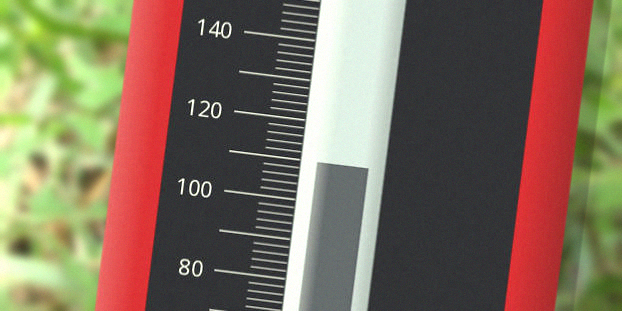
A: 110 (mmHg)
